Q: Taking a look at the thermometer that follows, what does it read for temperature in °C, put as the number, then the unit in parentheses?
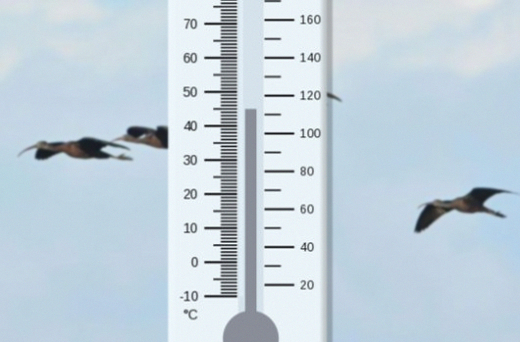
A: 45 (°C)
